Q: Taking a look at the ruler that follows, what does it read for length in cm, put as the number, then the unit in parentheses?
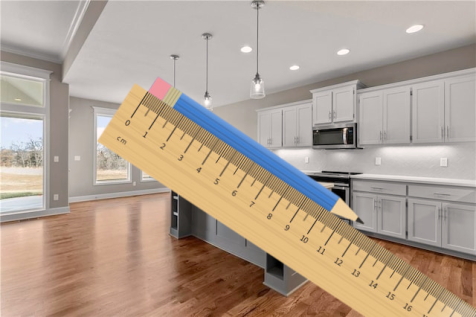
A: 12 (cm)
